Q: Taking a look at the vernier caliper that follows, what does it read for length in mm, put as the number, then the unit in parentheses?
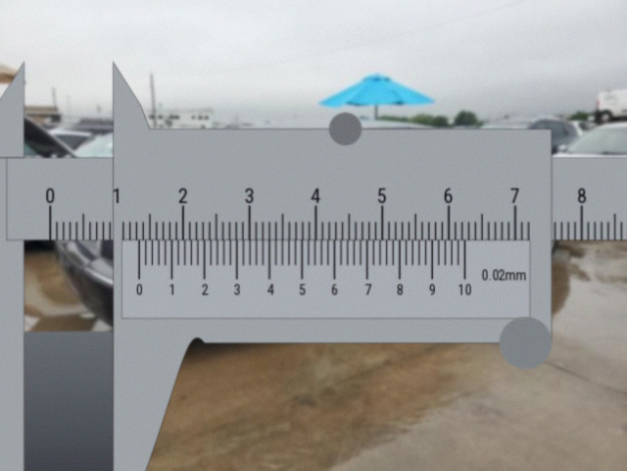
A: 13.4 (mm)
